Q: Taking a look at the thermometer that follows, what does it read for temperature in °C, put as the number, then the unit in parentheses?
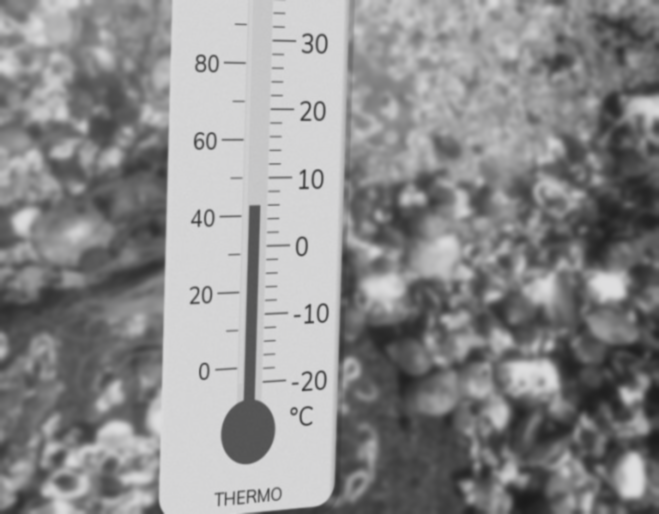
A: 6 (°C)
